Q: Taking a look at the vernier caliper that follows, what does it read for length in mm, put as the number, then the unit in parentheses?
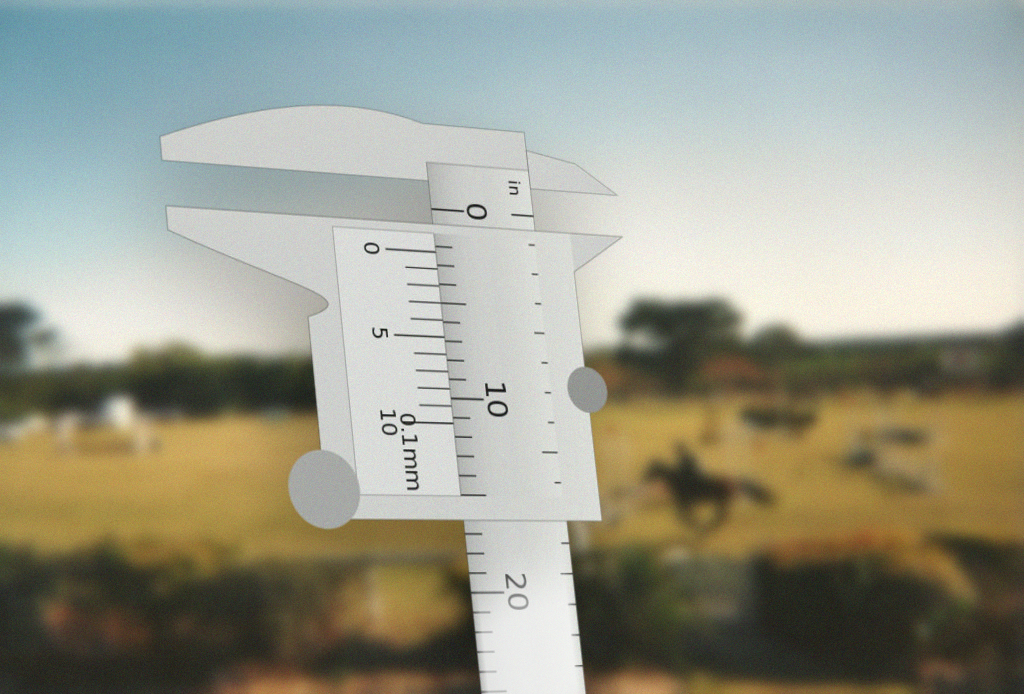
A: 2.3 (mm)
